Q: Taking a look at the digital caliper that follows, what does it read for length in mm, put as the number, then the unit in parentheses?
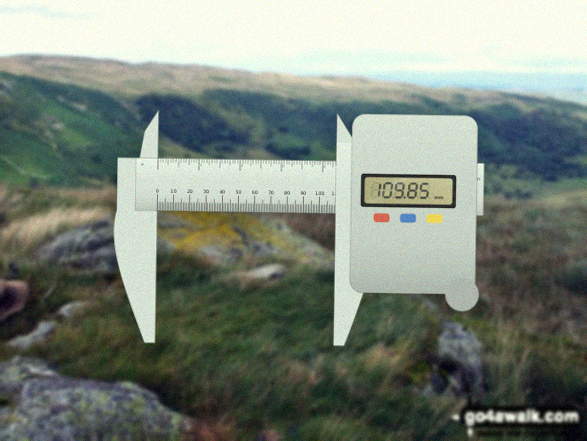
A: 109.85 (mm)
